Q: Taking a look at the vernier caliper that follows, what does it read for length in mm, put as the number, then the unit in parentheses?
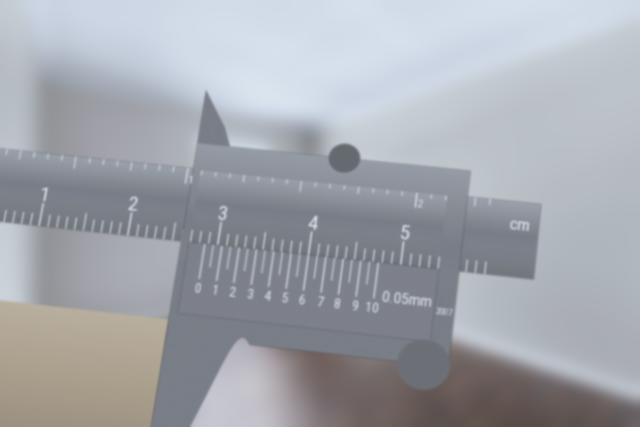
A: 28.6 (mm)
